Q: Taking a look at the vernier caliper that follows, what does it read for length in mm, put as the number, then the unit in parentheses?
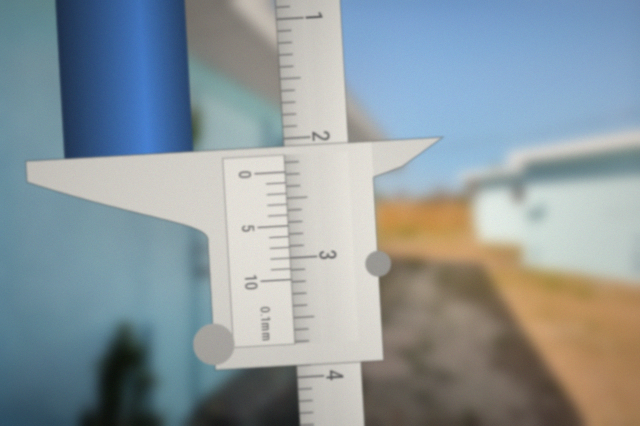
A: 22.8 (mm)
